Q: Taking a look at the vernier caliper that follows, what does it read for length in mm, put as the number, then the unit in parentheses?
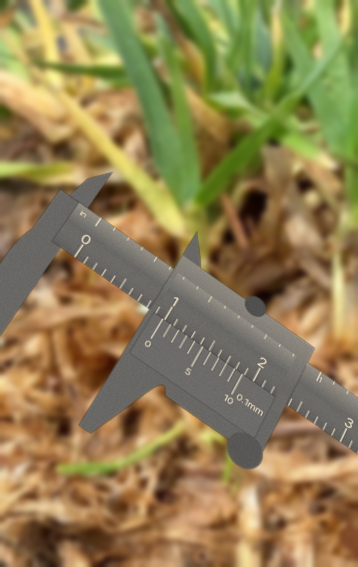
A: 9.8 (mm)
